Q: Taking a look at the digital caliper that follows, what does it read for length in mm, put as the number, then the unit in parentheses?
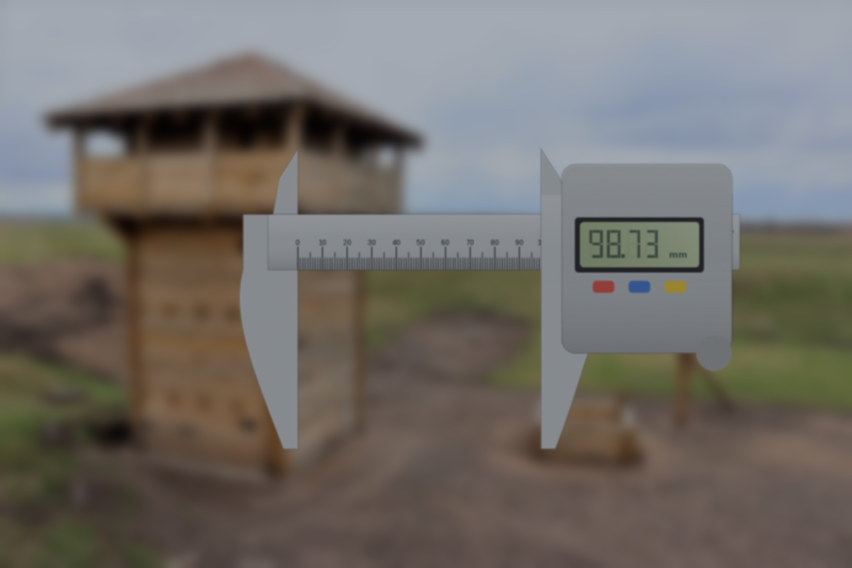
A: 98.73 (mm)
